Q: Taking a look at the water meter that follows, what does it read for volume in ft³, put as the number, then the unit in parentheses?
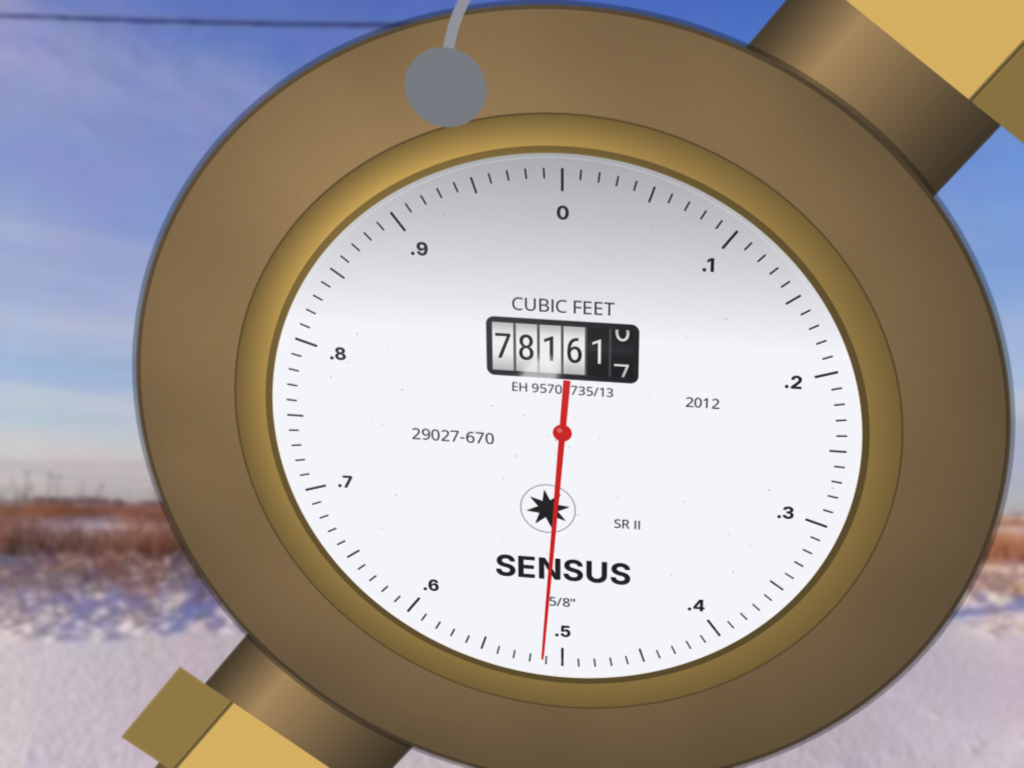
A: 781616.51 (ft³)
